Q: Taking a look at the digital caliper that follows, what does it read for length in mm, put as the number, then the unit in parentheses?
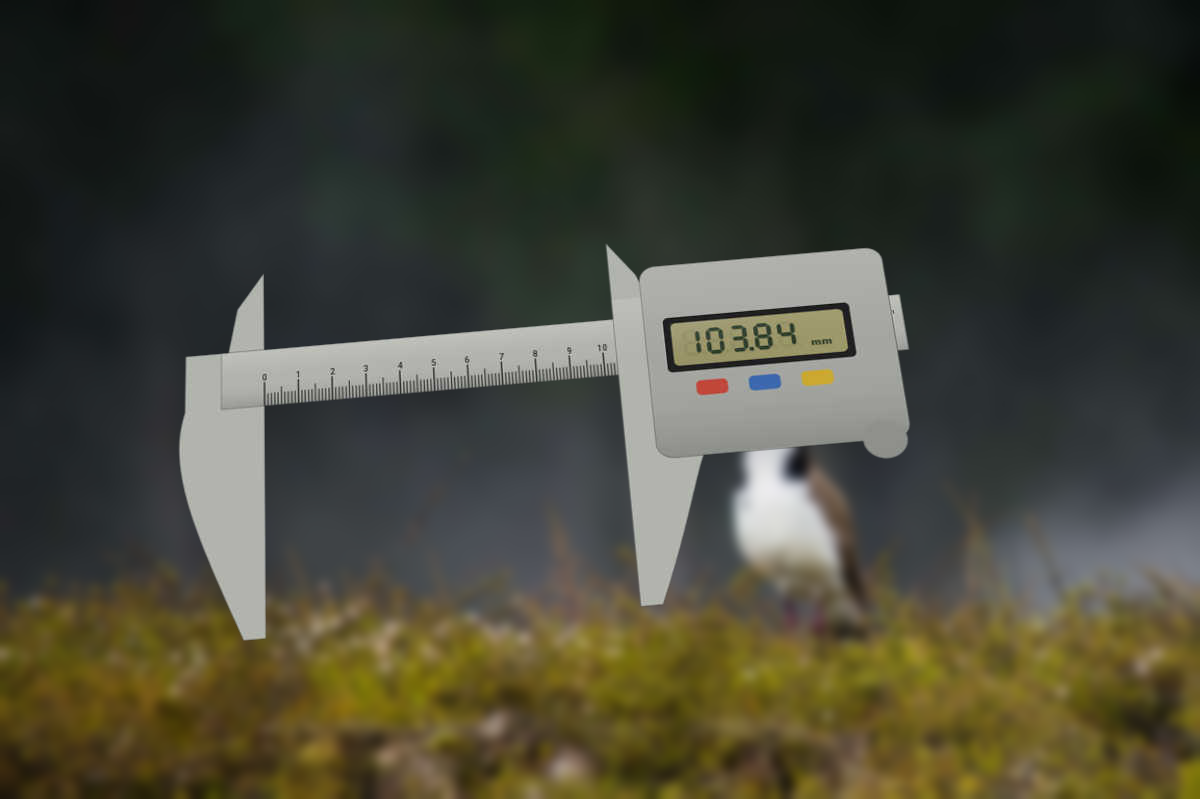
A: 103.84 (mm)
